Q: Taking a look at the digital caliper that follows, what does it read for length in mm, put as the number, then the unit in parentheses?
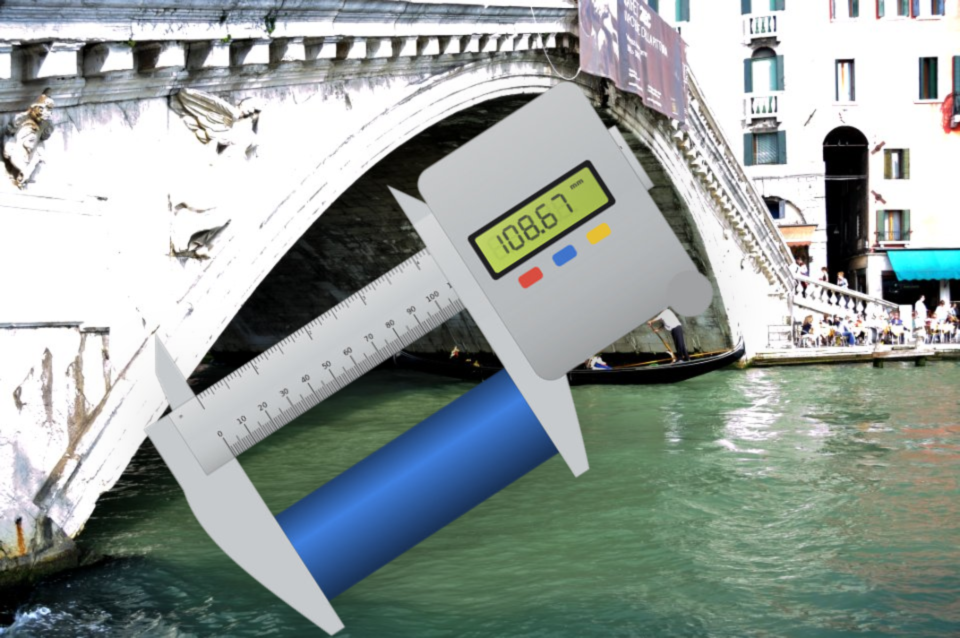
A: 108.67 (mm)
